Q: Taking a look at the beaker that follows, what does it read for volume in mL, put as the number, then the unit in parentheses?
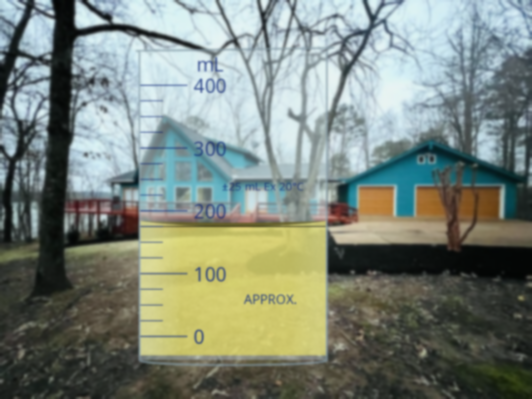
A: 175 (mL)
